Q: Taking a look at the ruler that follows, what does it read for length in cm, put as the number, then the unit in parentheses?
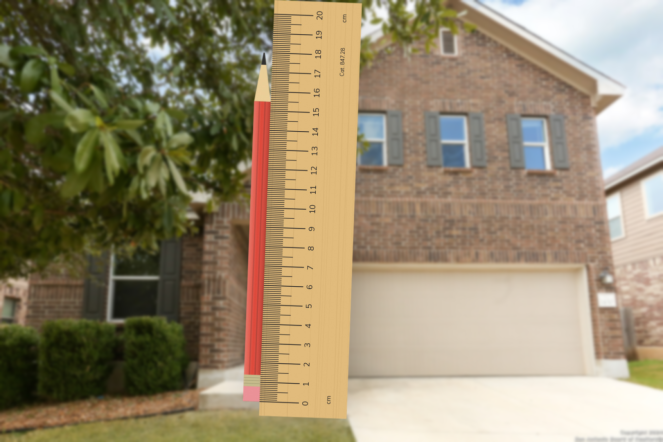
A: 18 (cm)
